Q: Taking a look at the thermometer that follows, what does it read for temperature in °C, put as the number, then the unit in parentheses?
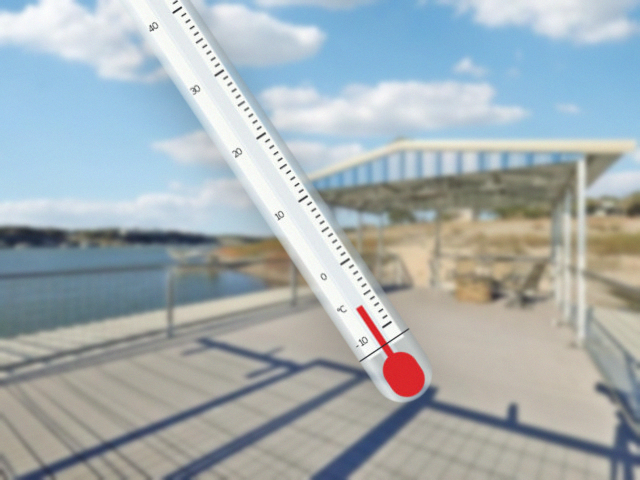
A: -6 (°C)
